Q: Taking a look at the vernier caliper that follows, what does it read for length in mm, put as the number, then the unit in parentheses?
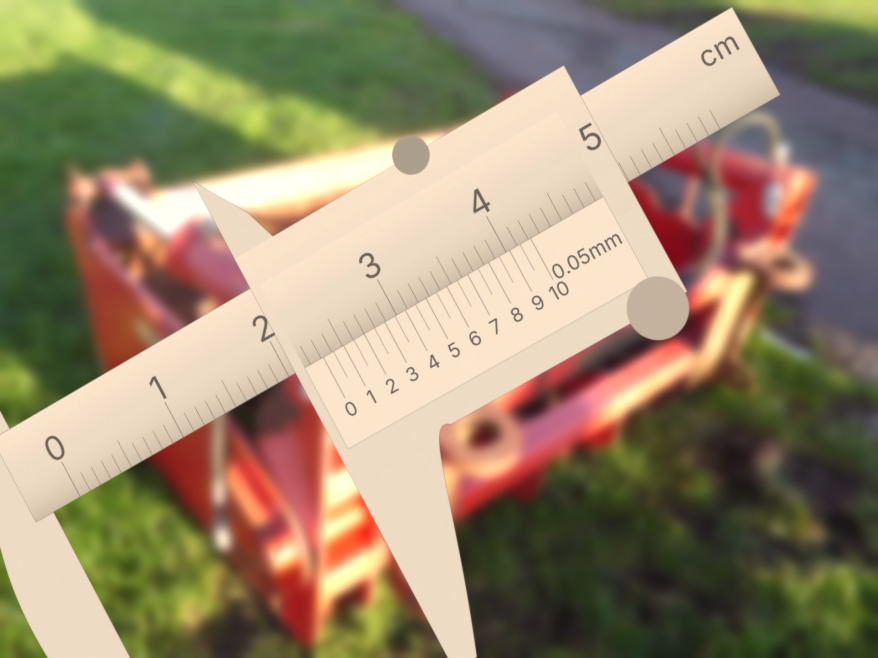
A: 23.2 (mm)
